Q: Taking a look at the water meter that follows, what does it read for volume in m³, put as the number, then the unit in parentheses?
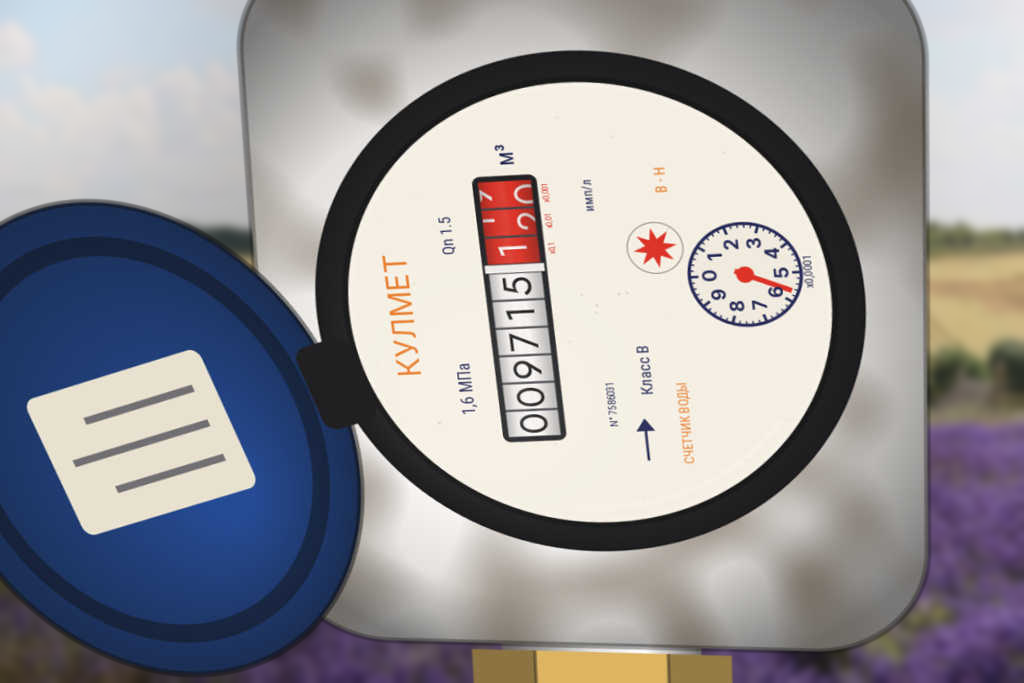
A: 9715.1195 (m³)
